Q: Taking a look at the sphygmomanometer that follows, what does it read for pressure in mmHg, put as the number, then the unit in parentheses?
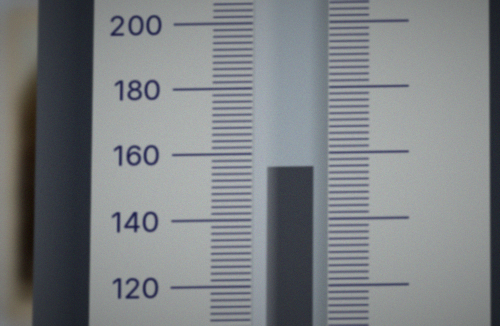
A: 156 (mmHg)
